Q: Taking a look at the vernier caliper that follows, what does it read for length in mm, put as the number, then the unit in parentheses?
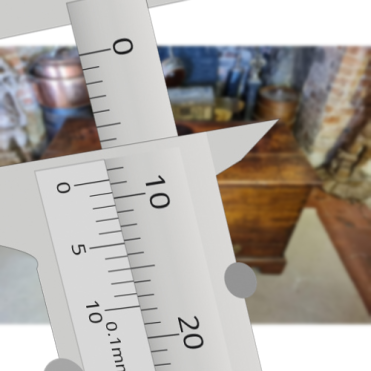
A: 8.7 (mm)
